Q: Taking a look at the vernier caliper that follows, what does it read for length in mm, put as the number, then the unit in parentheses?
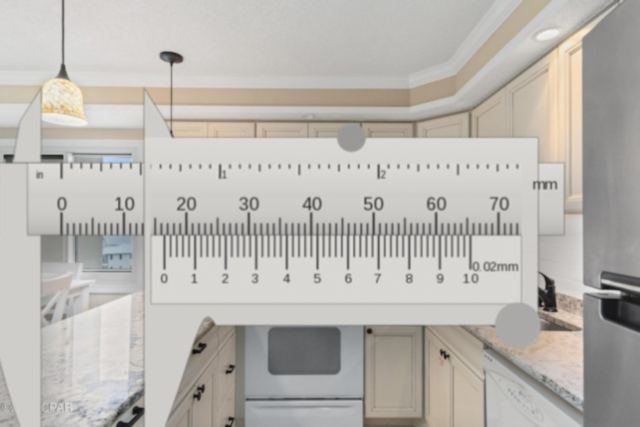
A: 16.5 (mm)
